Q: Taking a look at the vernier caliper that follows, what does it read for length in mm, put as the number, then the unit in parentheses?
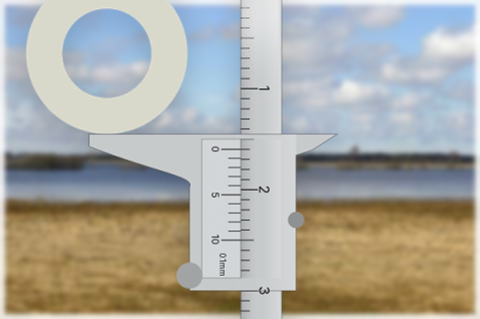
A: 16.0 (mm)
